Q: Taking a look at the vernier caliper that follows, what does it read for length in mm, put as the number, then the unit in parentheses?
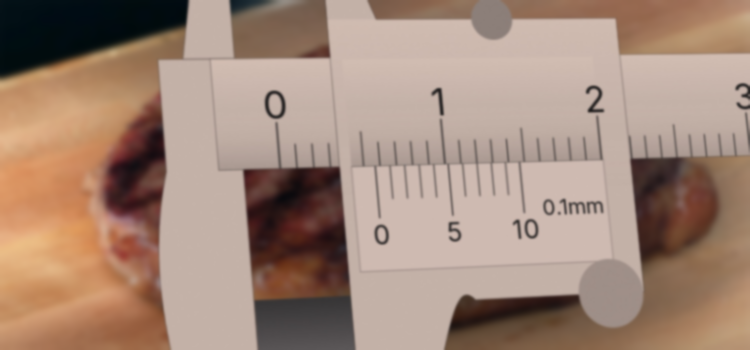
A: 5.7 (mm)
